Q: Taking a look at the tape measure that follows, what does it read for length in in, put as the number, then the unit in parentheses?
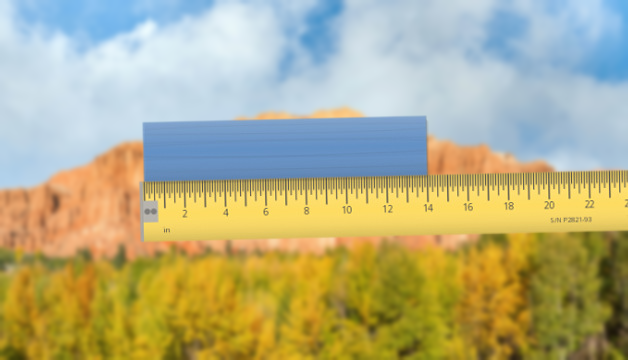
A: 14 (in)
